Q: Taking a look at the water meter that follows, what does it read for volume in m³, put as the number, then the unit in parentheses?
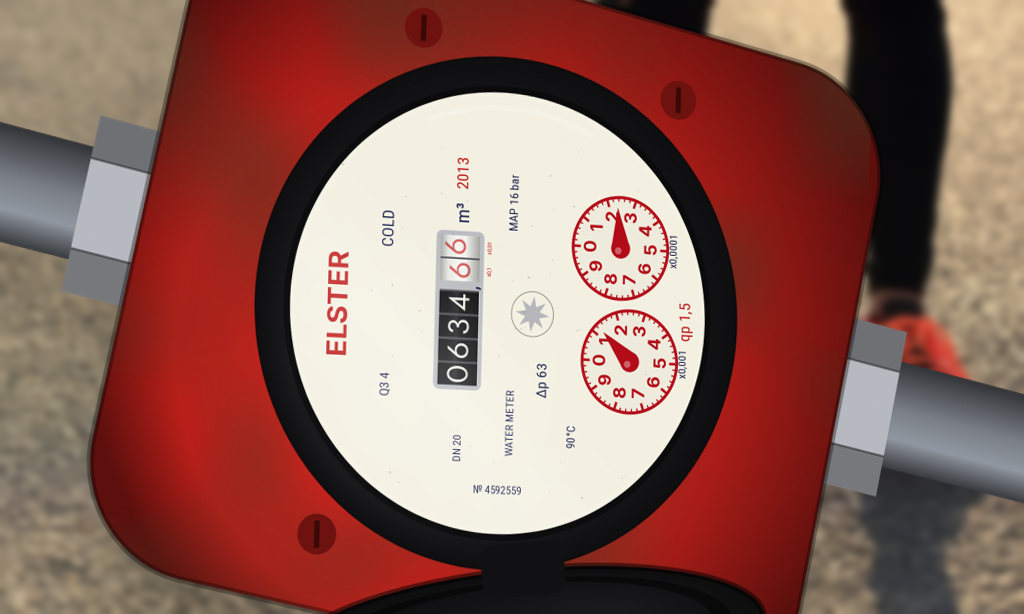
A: 634.6612 (m³)
